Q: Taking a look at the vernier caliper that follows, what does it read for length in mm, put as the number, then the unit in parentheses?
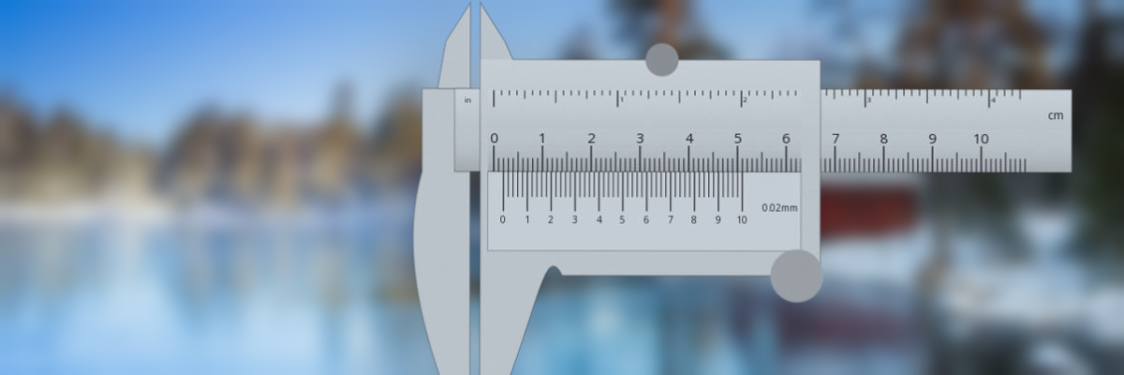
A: 2.0 (mm)
